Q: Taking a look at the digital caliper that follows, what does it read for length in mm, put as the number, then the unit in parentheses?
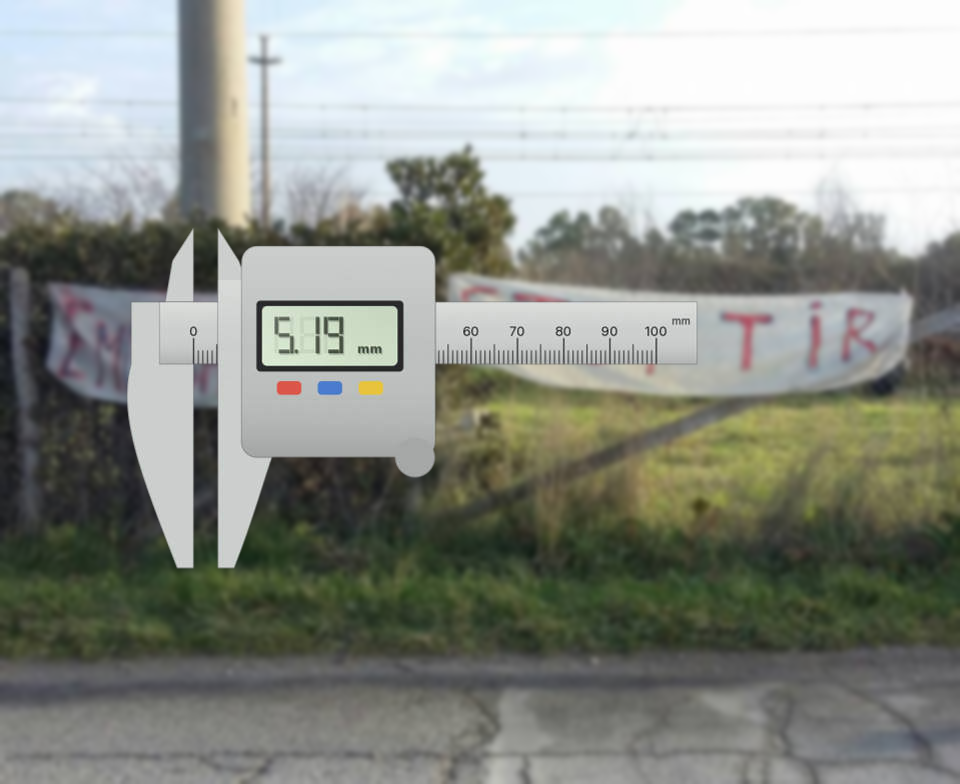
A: 5.19 (mm)
